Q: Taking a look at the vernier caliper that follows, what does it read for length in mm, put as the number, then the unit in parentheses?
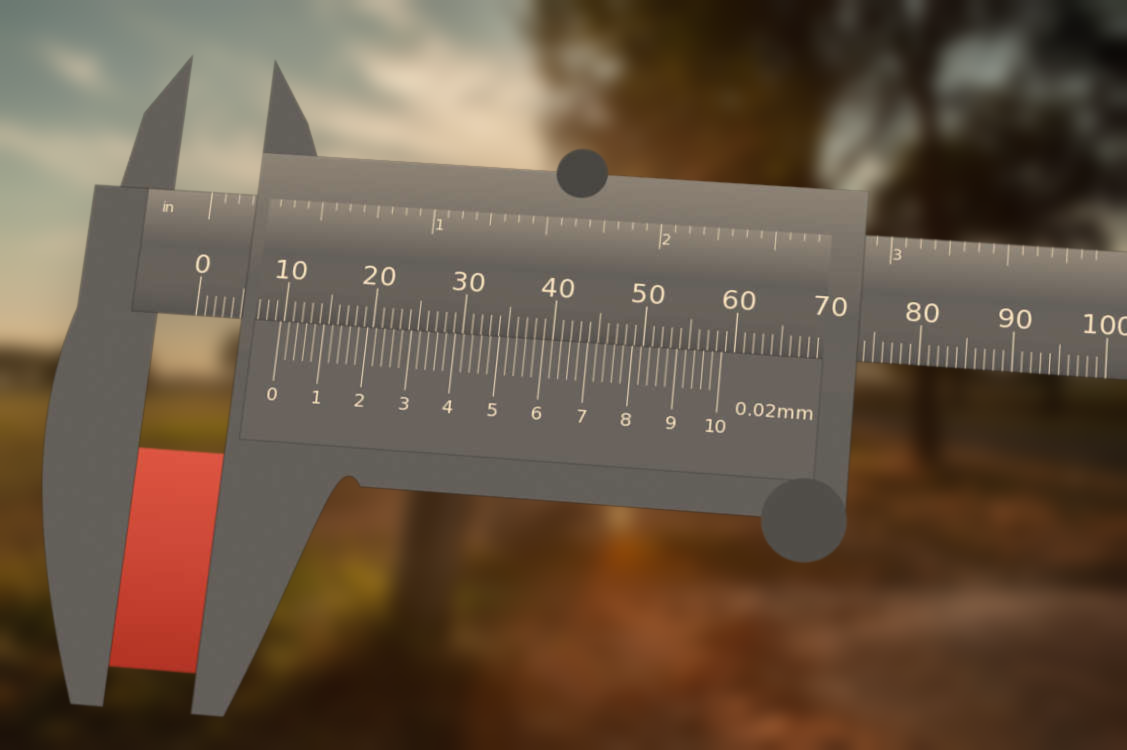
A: 9.6 (mm)
